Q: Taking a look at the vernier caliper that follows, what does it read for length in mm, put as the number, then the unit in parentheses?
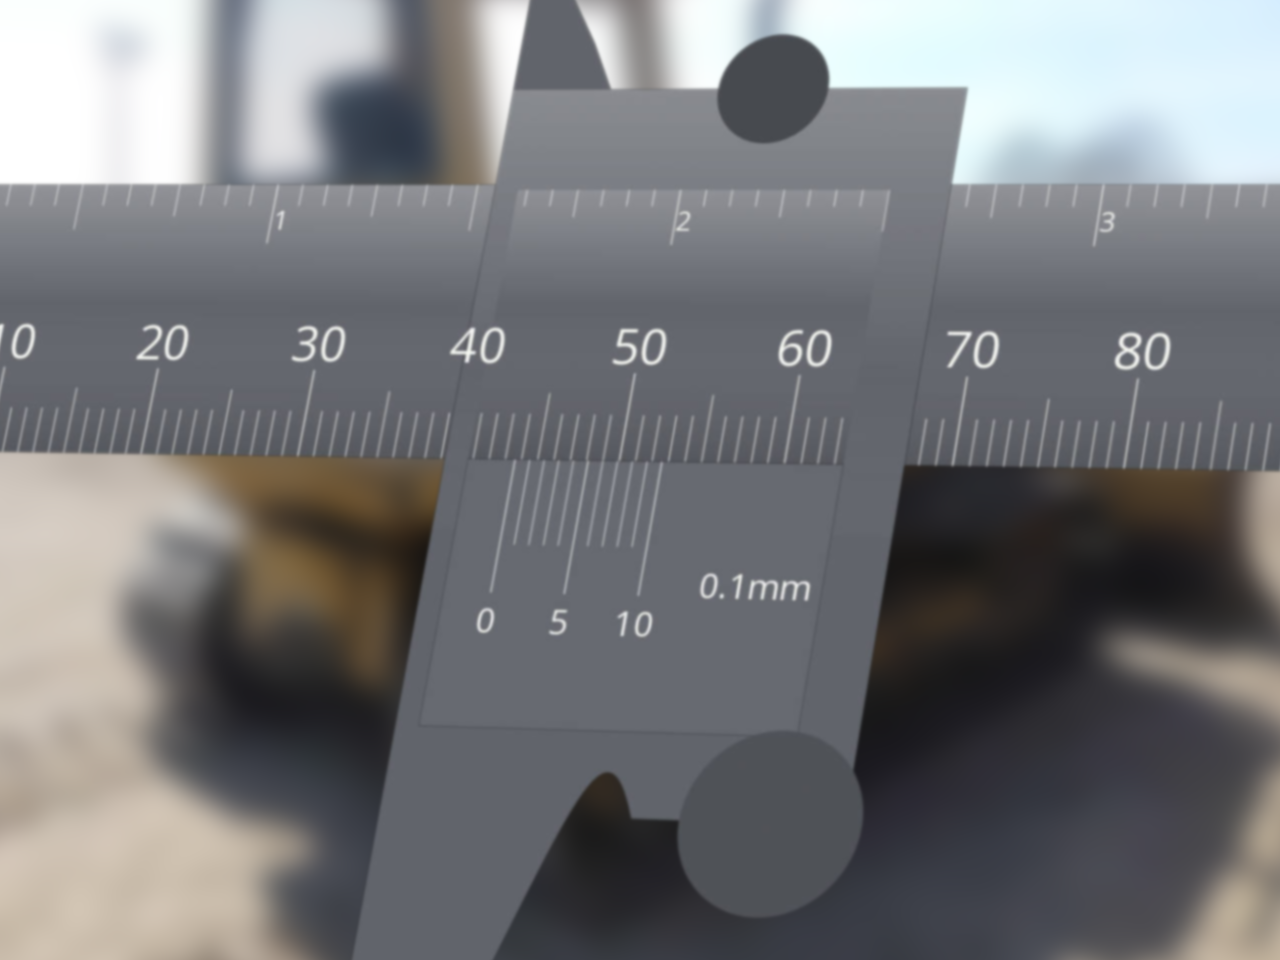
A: 43.6 (mm)
